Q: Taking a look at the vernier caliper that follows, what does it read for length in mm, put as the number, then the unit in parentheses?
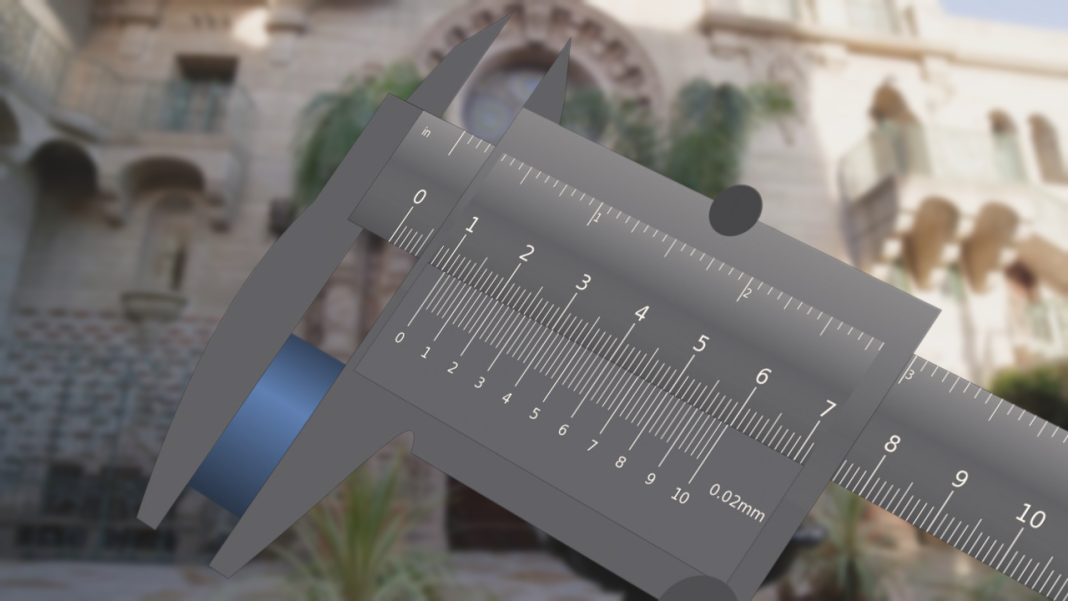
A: 10.6 (mm)
